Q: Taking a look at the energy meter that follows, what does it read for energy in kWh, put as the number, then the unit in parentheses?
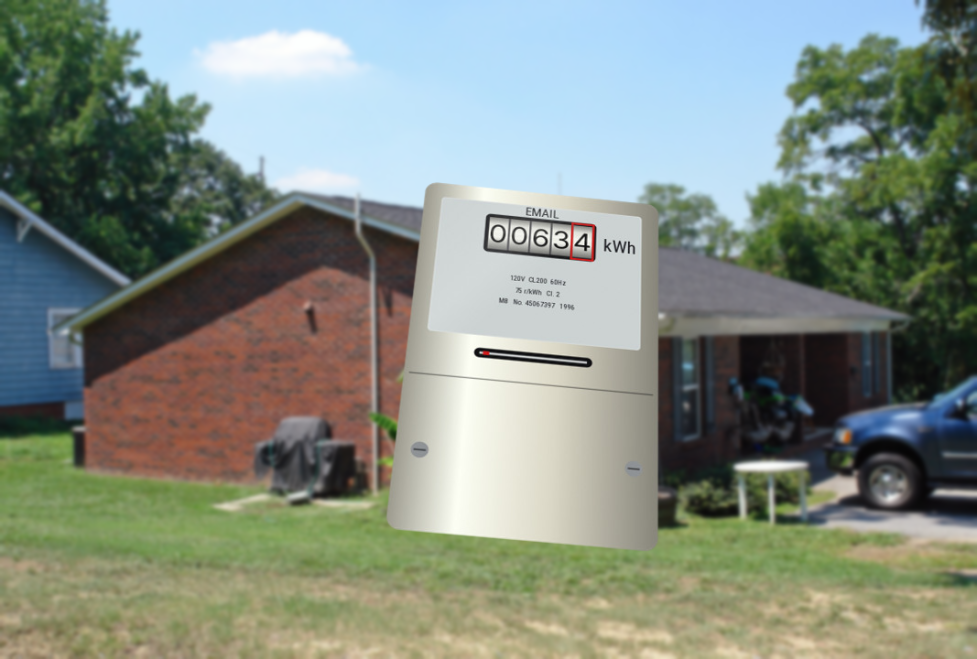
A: 63.4 (kWh)
